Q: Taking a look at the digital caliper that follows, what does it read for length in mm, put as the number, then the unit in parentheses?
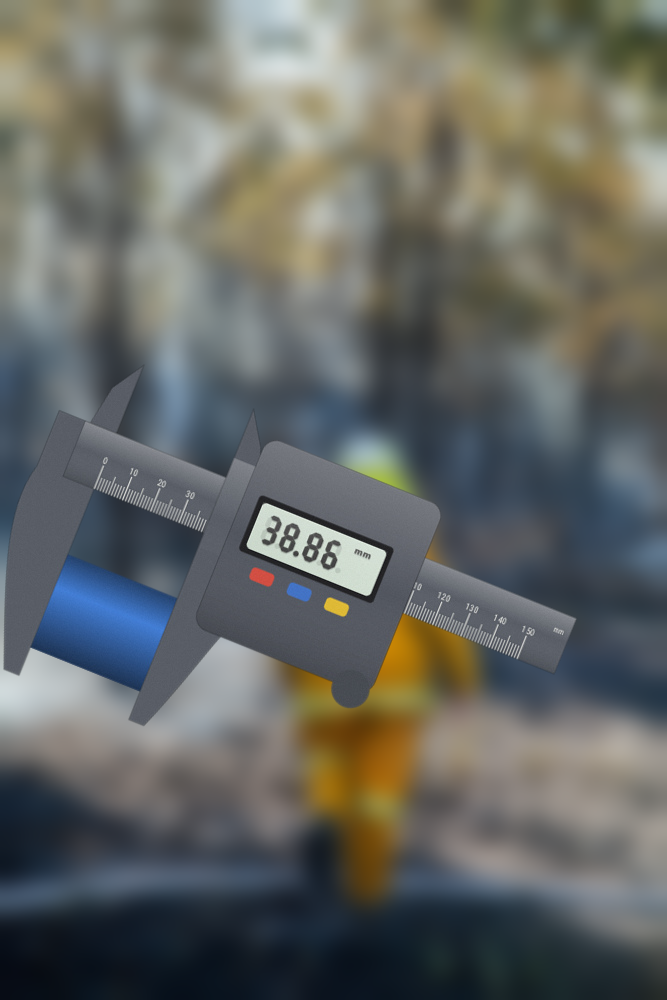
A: 38.86 (mm)
